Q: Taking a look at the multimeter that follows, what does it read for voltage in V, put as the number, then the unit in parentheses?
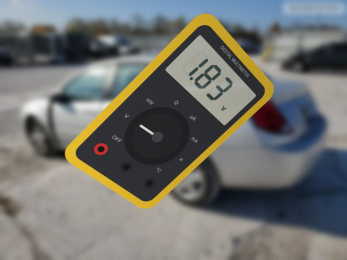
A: 1.83 (V)
